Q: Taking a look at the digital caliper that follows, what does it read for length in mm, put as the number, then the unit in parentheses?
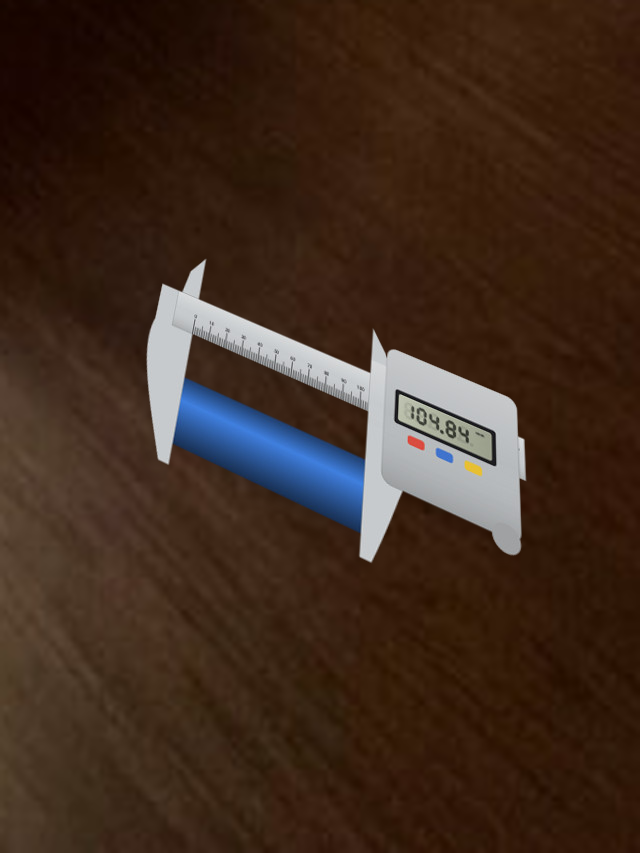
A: 104.84 (mm)
